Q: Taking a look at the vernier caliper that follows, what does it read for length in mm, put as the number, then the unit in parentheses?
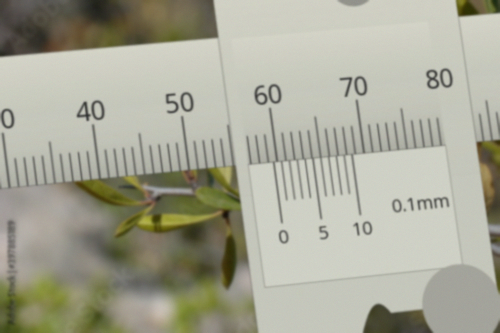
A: 59.6 (mm)
